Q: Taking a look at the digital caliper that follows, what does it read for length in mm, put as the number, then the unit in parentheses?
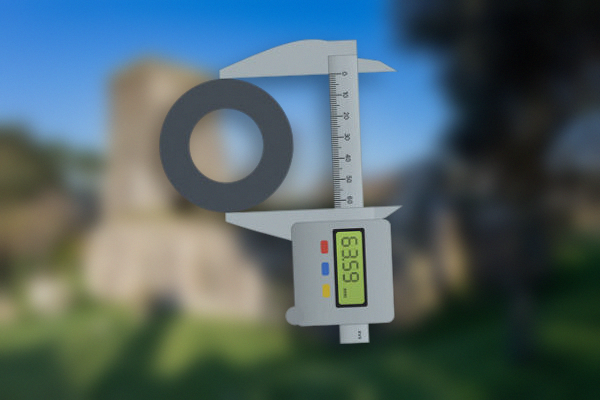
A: 63.59 (mm)
